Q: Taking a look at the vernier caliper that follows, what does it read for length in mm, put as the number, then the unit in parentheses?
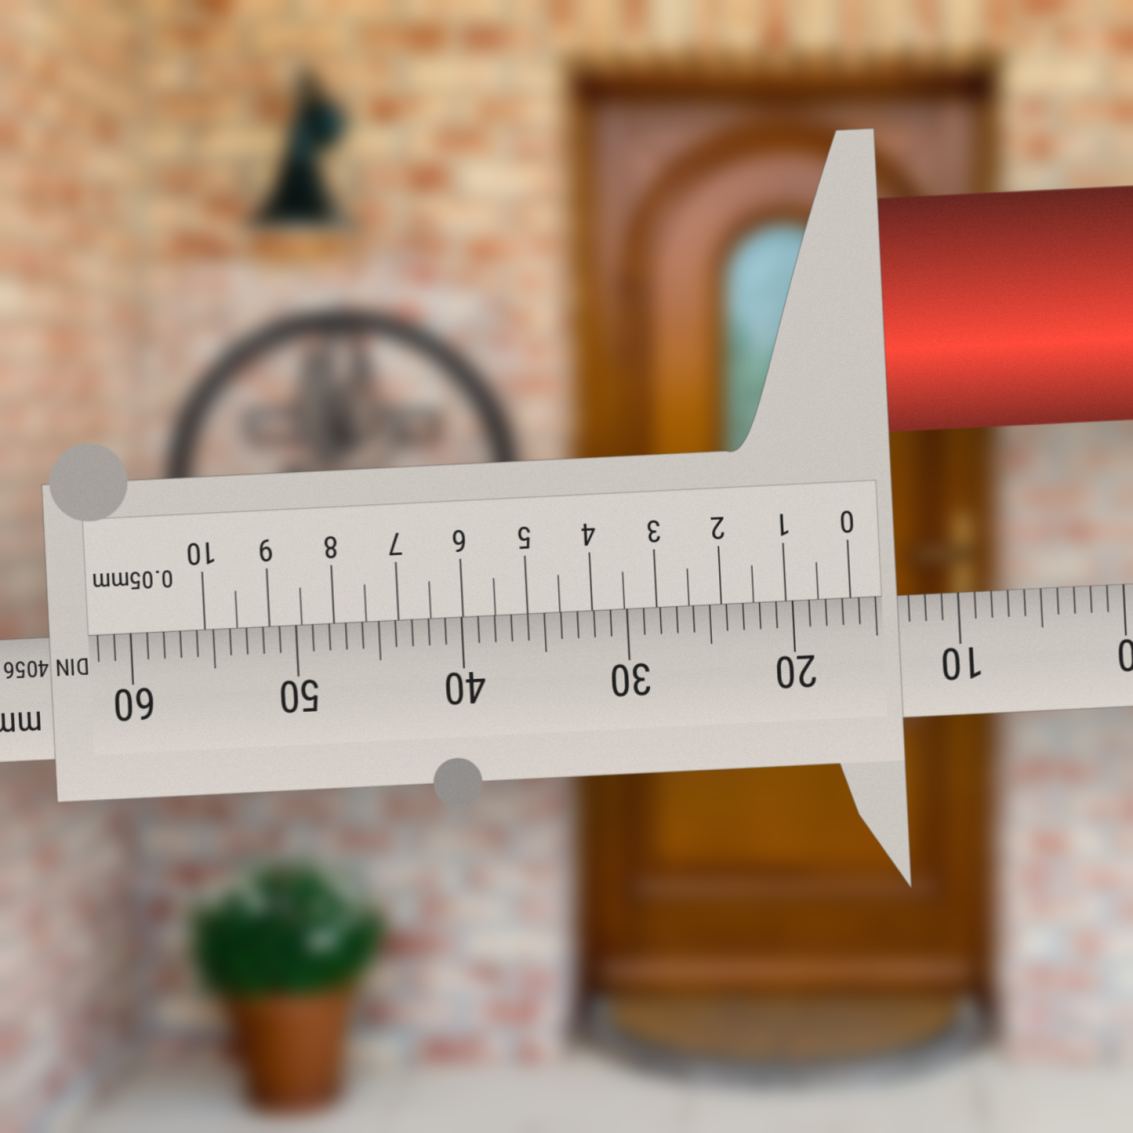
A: 16.5 (mm)
